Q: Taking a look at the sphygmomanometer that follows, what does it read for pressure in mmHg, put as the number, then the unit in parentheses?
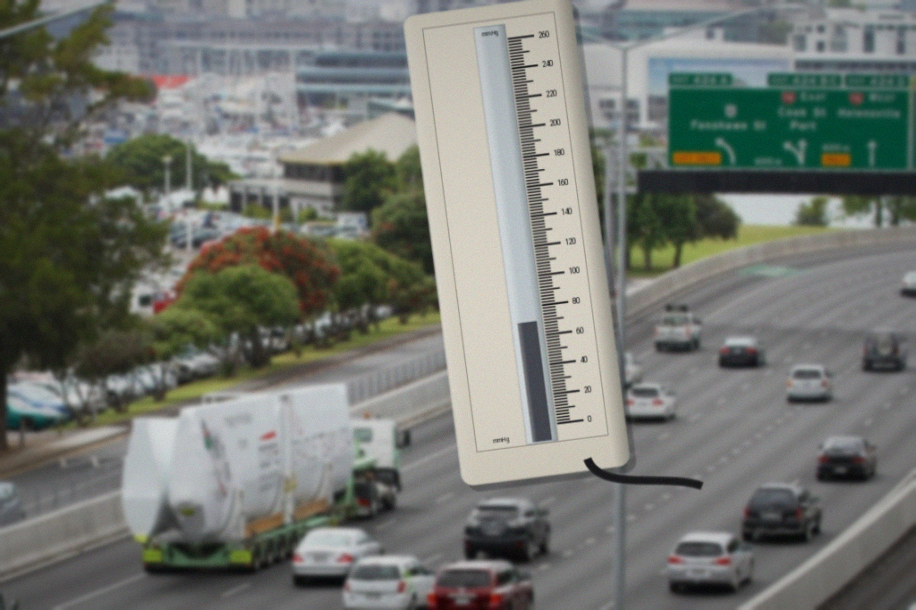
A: 70 (mmHg)
